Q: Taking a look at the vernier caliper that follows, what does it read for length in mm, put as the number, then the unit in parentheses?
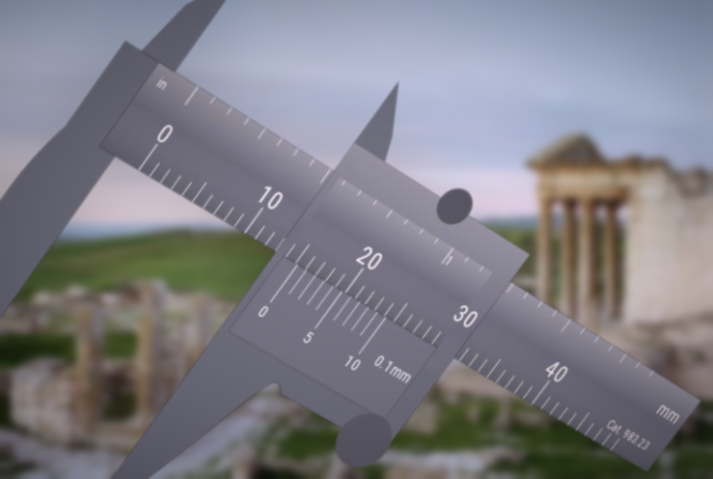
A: 15.2 (mm)
